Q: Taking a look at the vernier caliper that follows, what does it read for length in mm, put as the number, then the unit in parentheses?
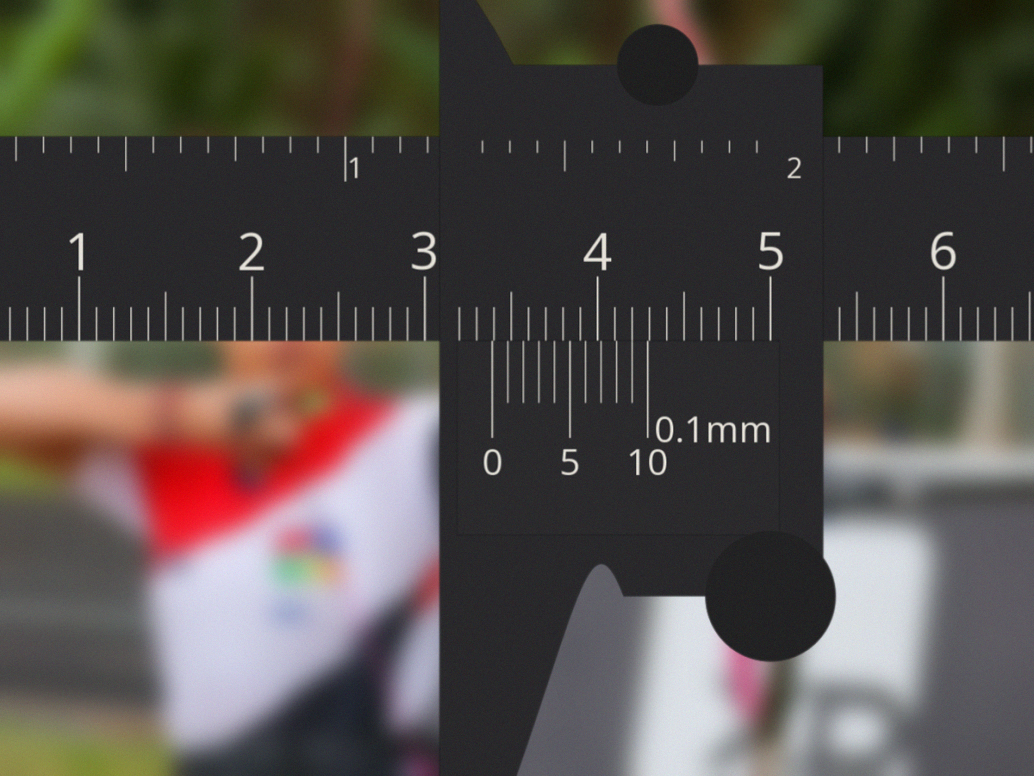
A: 33.9 (mm)
